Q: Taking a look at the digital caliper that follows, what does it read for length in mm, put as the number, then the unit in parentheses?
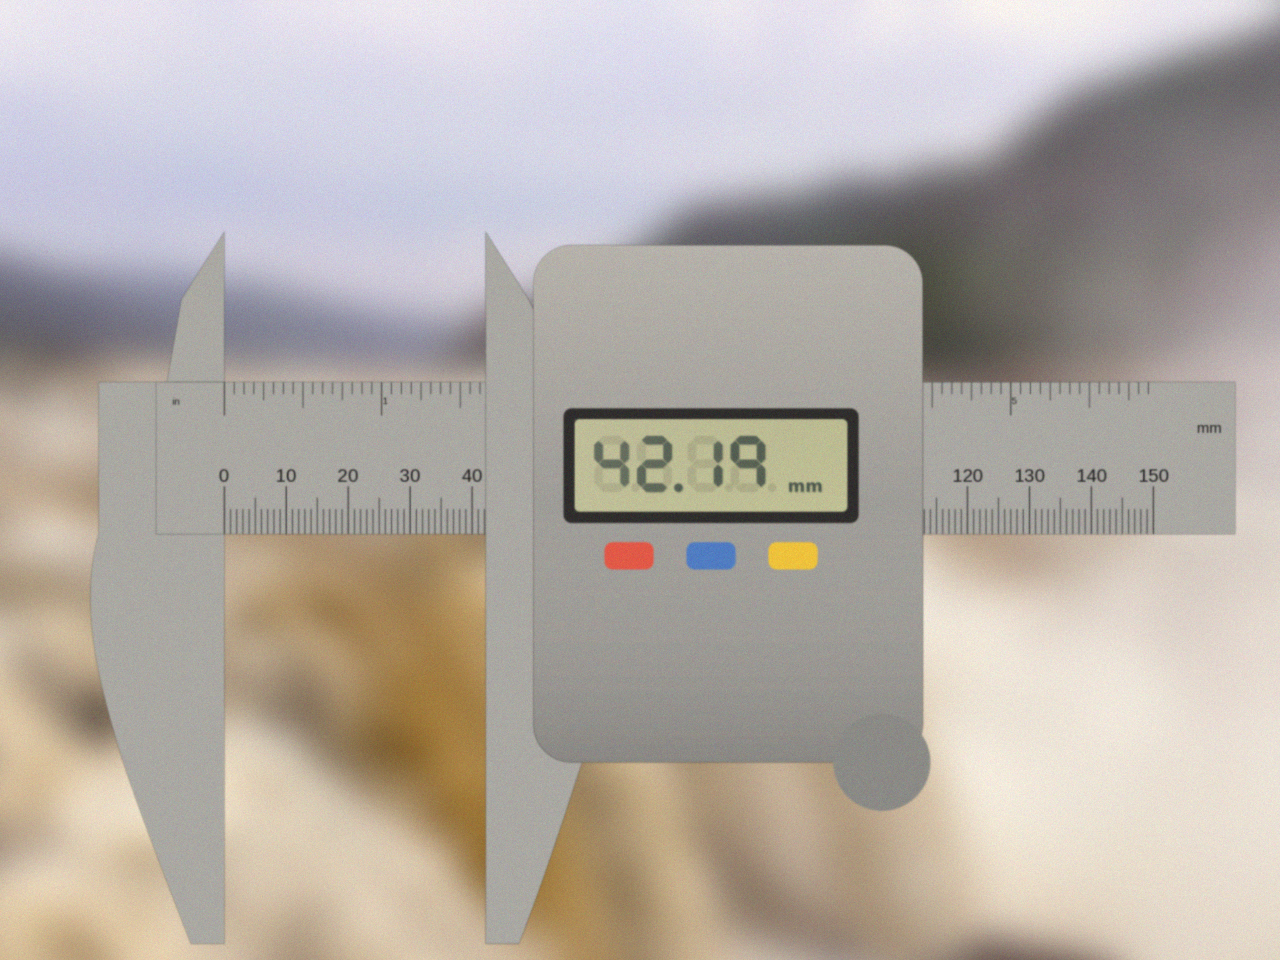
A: 42.19 (mm)
